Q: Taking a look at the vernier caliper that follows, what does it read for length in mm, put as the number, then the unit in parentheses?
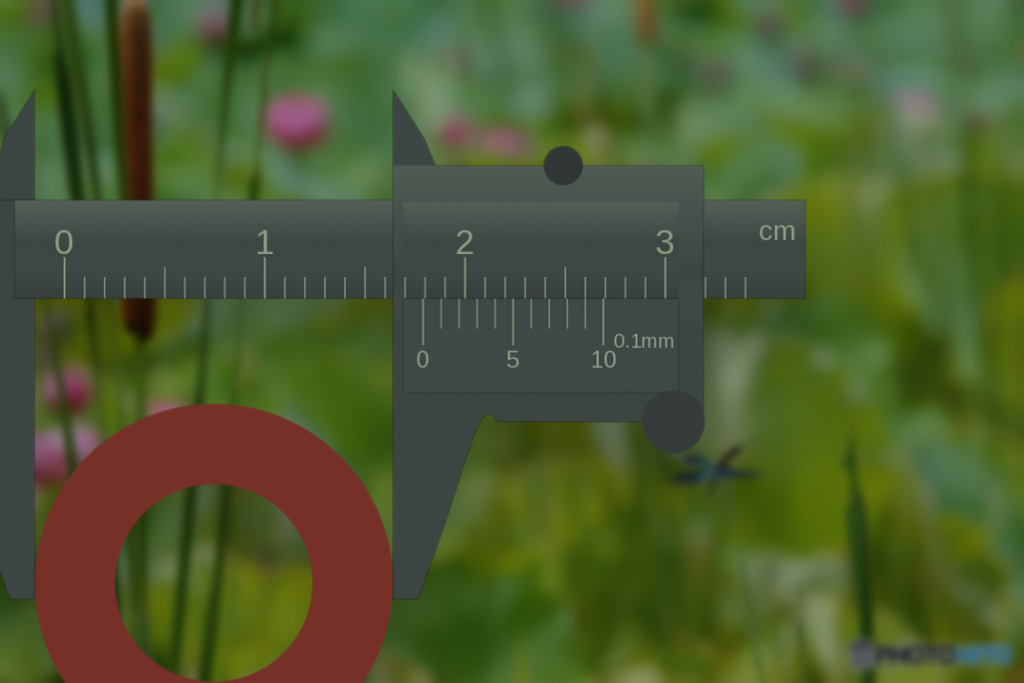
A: 17.9 (mm)
